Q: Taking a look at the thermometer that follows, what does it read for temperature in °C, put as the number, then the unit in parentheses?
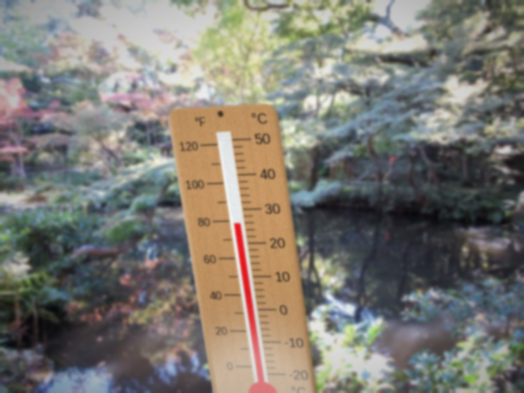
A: 26 (°C)
